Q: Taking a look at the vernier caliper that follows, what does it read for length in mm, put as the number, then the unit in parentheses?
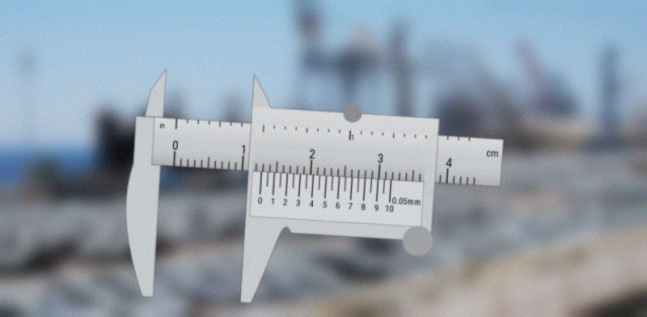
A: 12.8 (mm)
